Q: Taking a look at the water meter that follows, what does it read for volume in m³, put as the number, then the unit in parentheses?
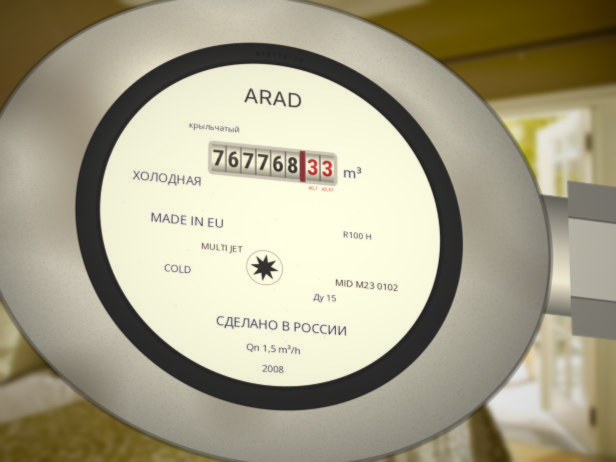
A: 767768.33 (m³)
